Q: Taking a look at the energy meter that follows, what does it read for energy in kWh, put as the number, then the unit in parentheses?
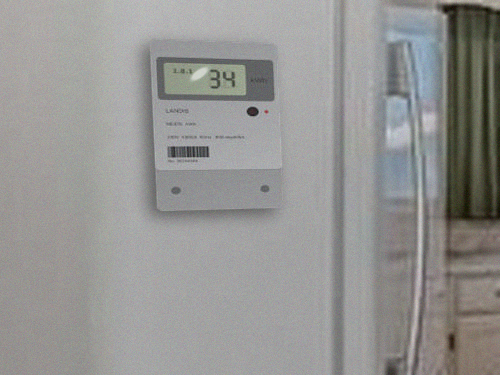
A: 34 (kWh)
